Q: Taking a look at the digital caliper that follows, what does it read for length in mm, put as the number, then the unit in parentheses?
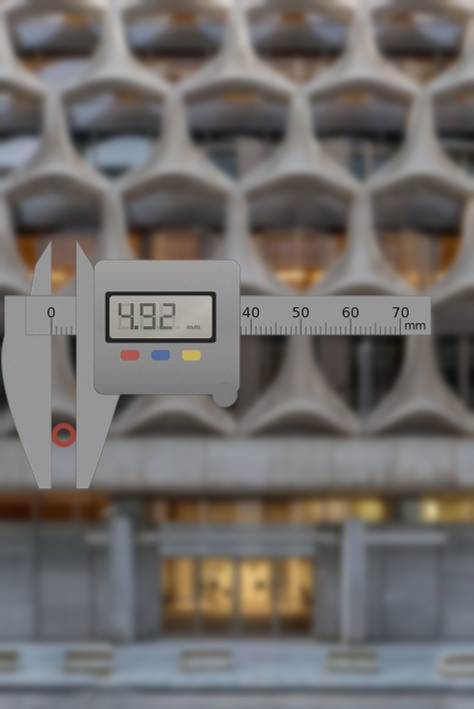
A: 4.92 (mm)
